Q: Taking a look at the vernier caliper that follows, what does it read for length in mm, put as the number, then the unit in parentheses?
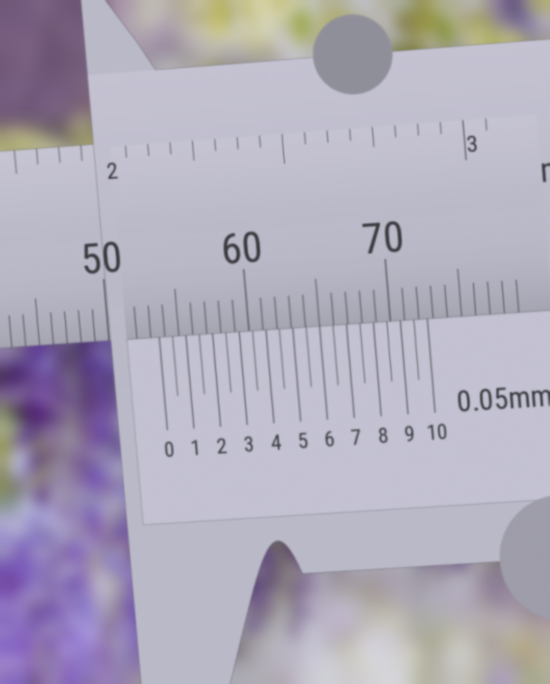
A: 53.6 (mm)
